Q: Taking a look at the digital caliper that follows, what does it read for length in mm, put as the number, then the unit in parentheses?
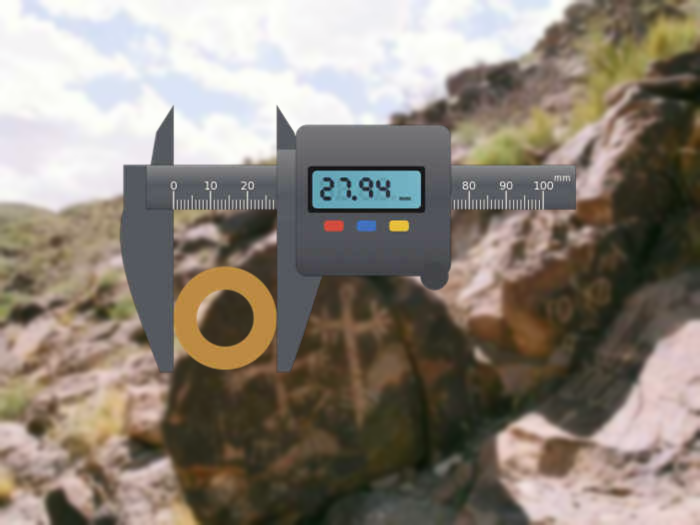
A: 27.94 (mm)
